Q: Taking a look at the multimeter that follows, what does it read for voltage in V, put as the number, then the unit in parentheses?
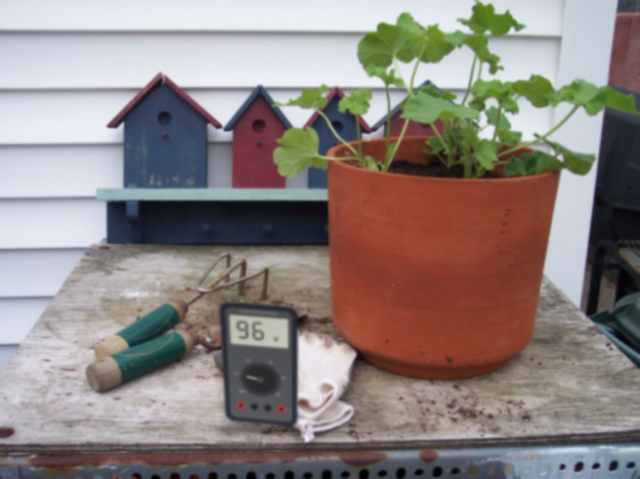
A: 96 (V)
